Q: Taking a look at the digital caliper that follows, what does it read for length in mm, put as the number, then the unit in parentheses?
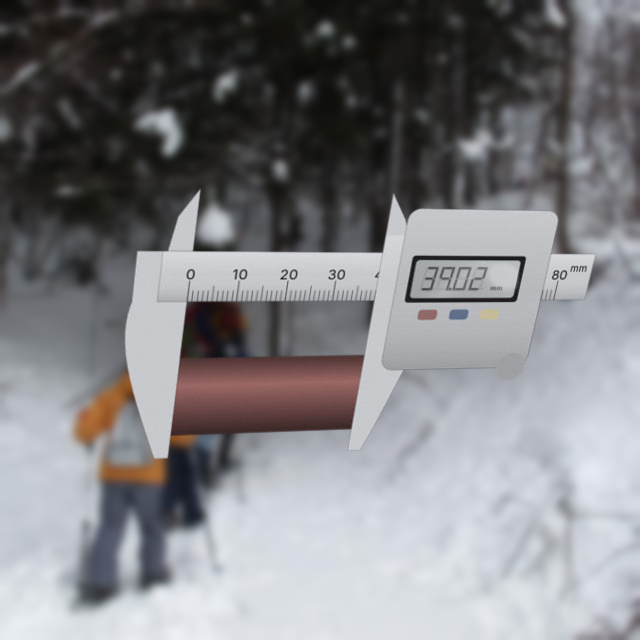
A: 39.02 (mm)
